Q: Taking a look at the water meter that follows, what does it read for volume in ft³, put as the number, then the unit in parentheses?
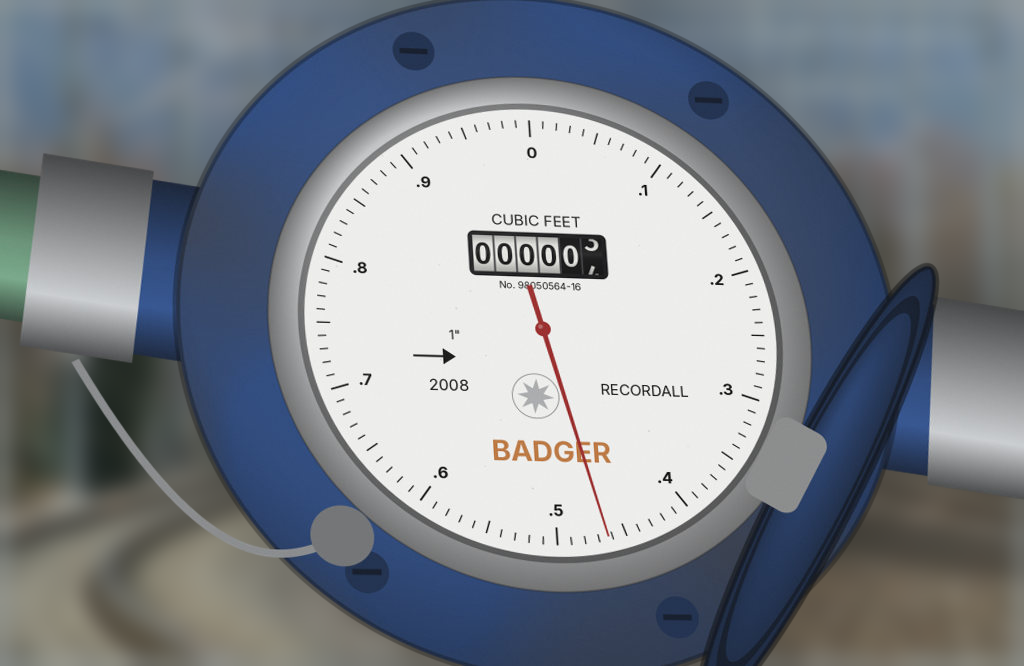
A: 3.46 (ft³)
